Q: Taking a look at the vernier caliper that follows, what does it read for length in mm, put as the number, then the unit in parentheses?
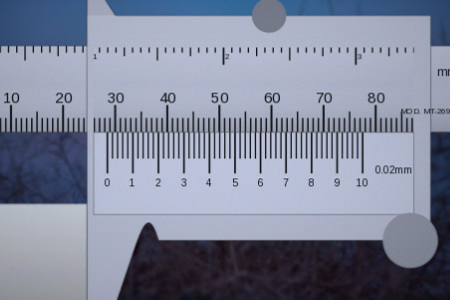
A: 28.5 (mm)
